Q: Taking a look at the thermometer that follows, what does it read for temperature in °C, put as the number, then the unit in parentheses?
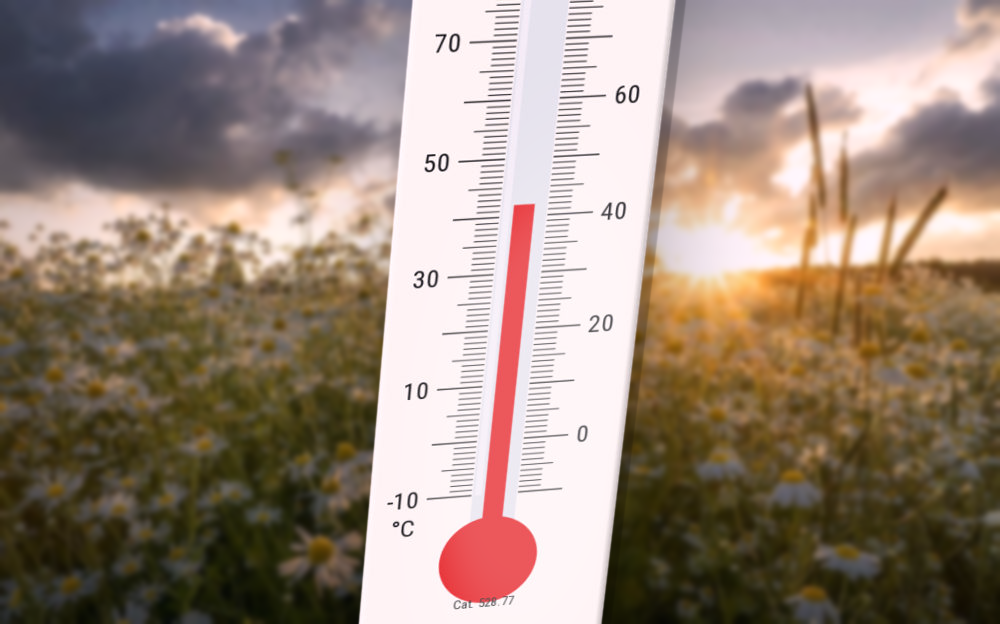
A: 42 (°C)
